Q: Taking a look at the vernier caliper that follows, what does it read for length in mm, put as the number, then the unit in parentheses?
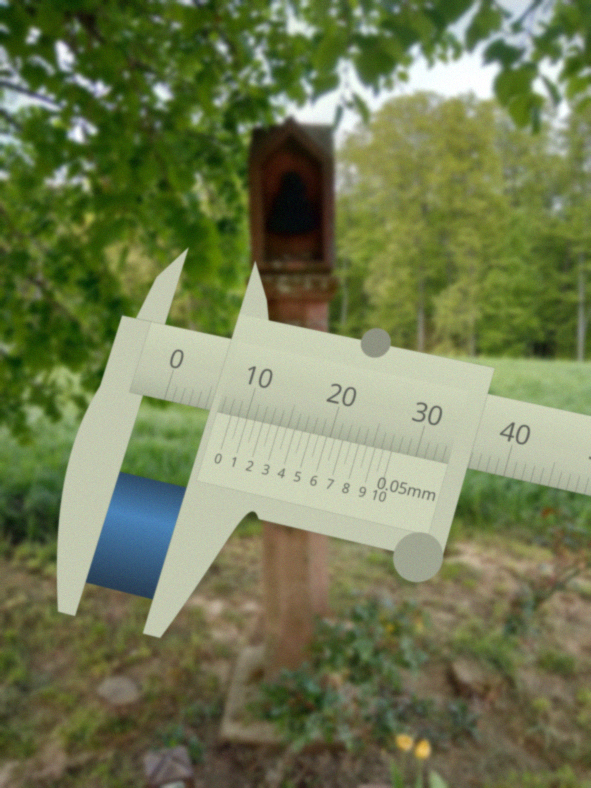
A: 8.2 (mm)
